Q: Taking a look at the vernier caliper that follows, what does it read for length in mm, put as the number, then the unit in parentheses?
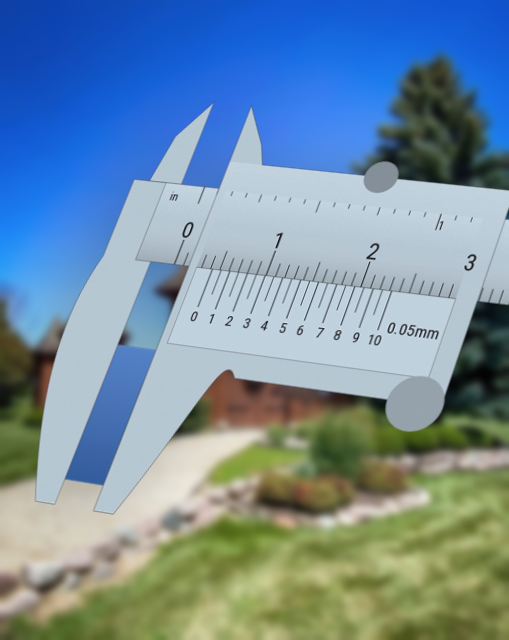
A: 4.2 (mm)
